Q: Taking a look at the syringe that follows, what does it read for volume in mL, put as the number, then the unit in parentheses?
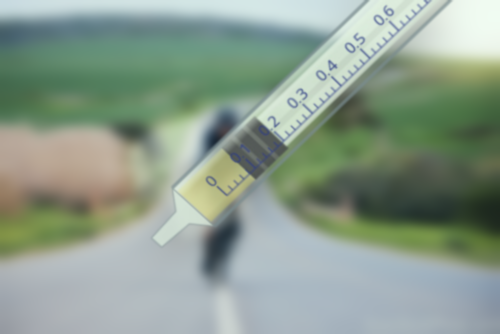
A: 0.08 (mL)
